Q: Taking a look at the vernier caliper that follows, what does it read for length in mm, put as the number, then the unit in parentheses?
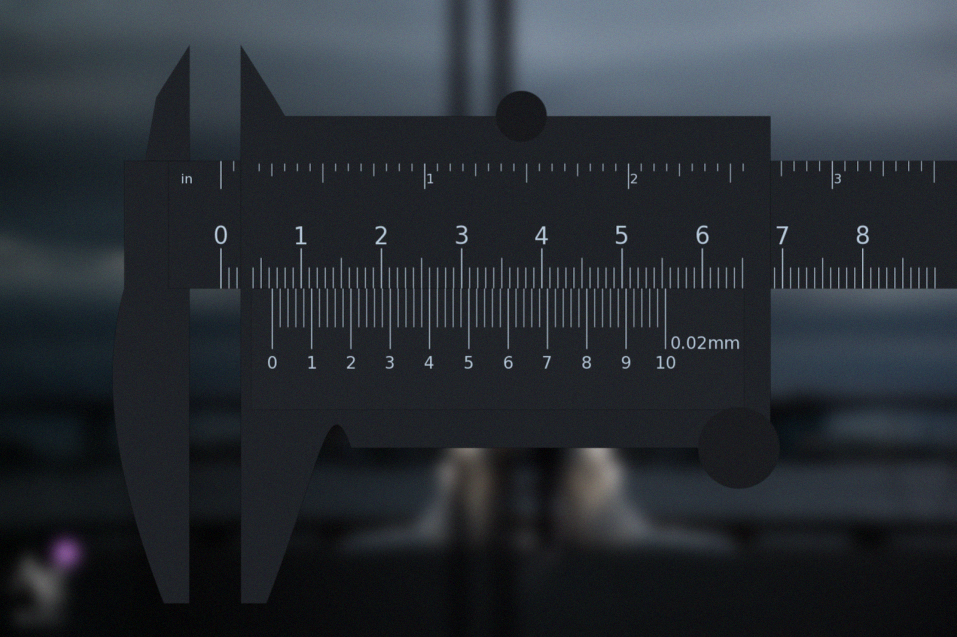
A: 6.4 (mm)
